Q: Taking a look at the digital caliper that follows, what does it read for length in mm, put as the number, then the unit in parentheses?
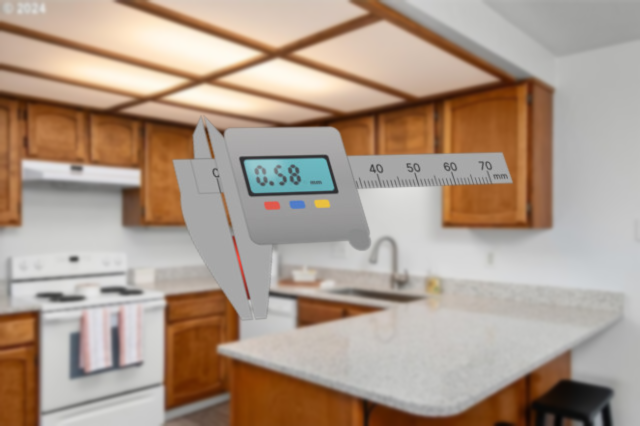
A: 0.58 (mm)
